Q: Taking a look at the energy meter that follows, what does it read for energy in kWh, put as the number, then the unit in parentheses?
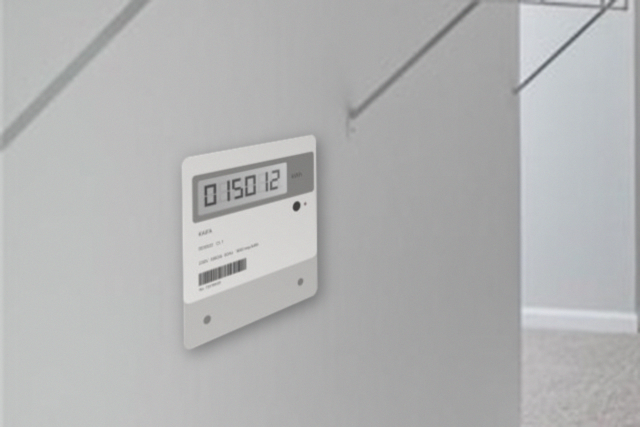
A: 15012 (kWh)
